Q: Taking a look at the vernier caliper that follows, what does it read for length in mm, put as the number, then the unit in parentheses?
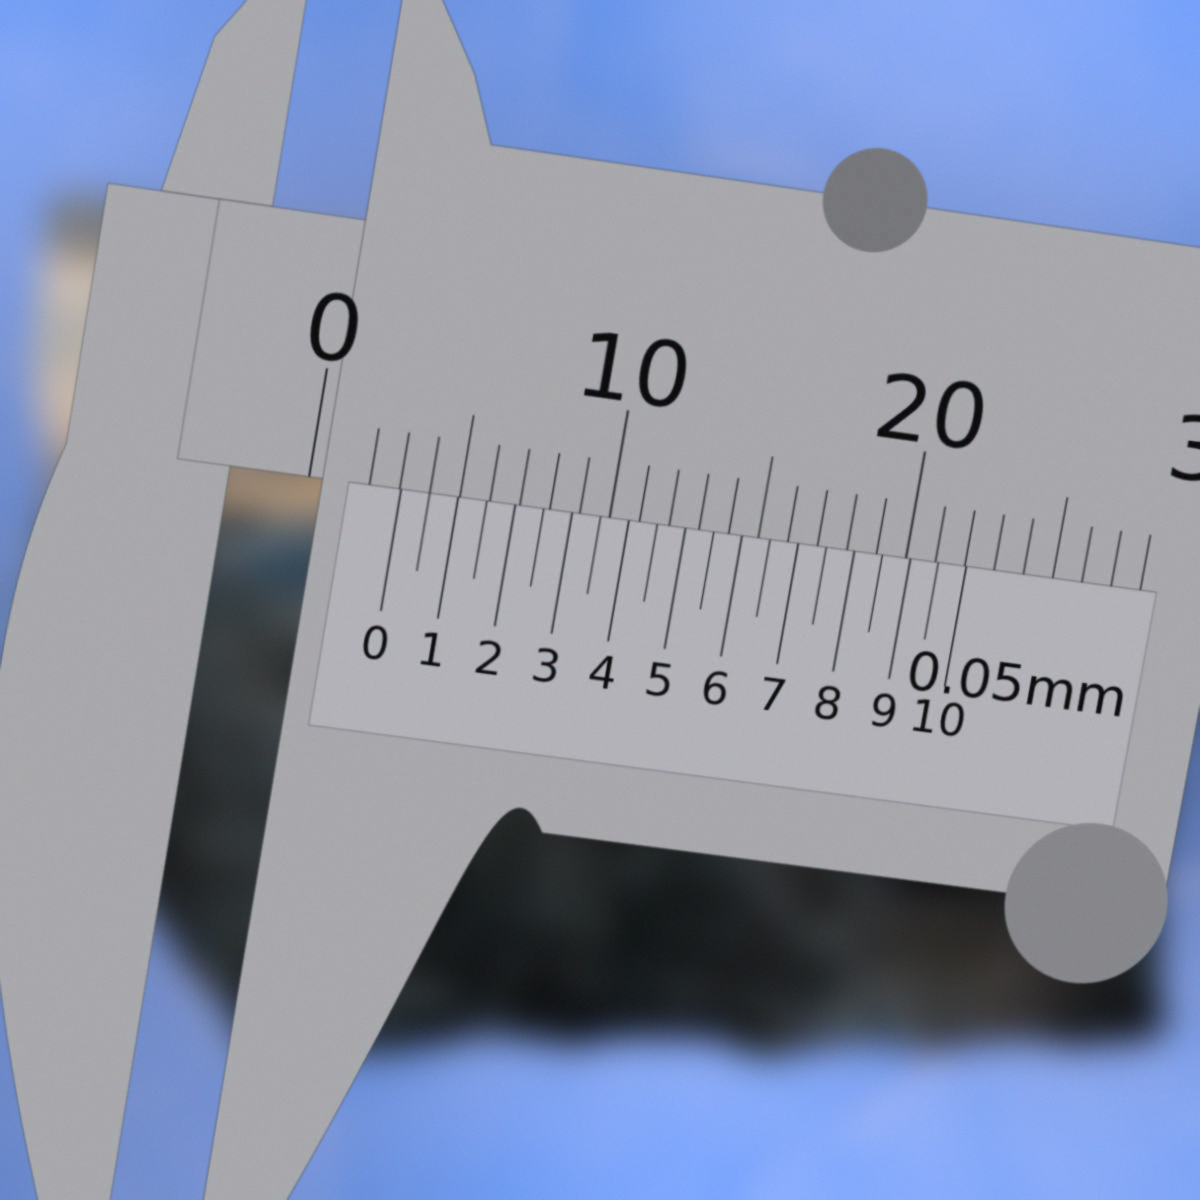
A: 3.05 (mm)
